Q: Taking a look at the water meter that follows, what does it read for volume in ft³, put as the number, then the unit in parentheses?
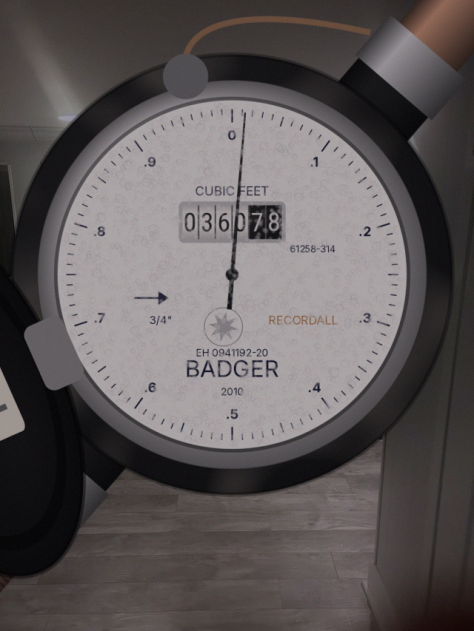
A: 36078.01 (ft³)
